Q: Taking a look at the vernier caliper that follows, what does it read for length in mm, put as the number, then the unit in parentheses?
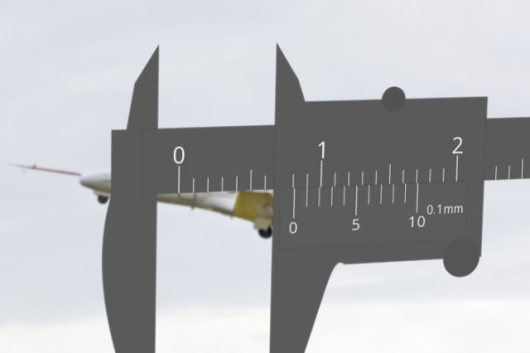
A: 8.1 (mm)
